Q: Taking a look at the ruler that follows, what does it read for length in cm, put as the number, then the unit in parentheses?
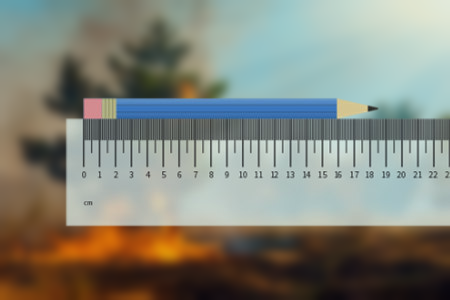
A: 18.5 (cm)
